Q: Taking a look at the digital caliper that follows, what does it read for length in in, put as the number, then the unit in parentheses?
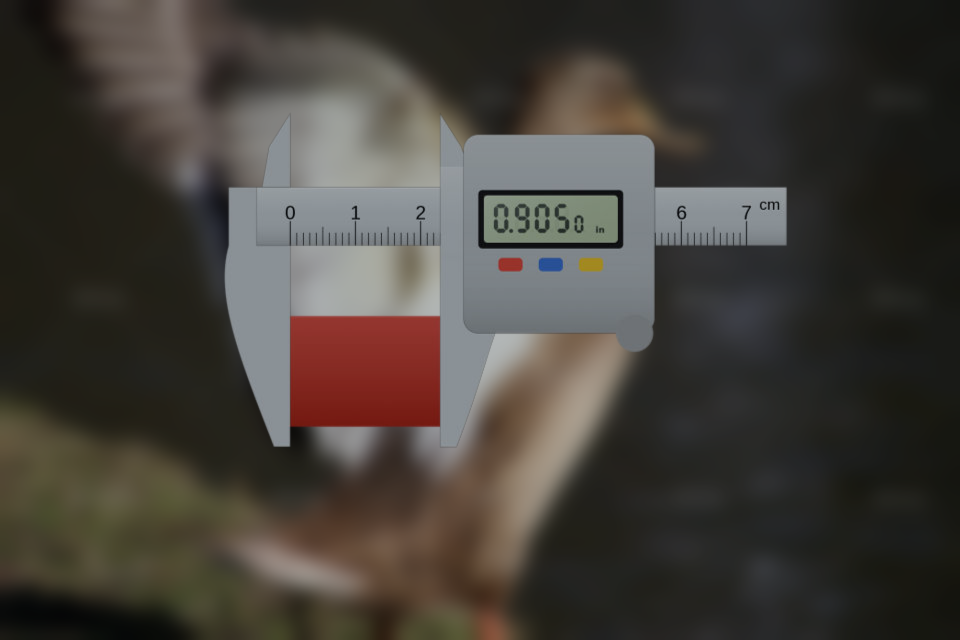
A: 0.9050 (in)
